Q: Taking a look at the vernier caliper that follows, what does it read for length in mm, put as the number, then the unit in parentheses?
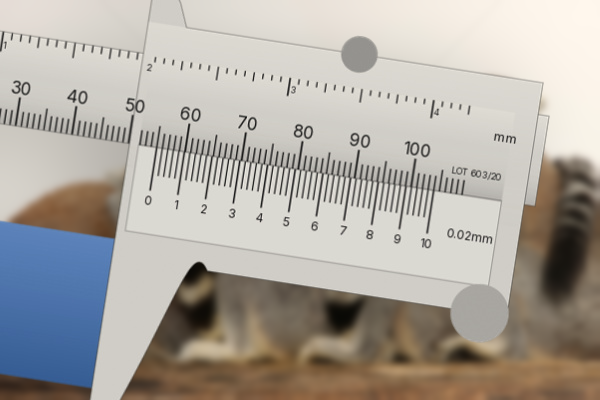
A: 55.0 (mm)
